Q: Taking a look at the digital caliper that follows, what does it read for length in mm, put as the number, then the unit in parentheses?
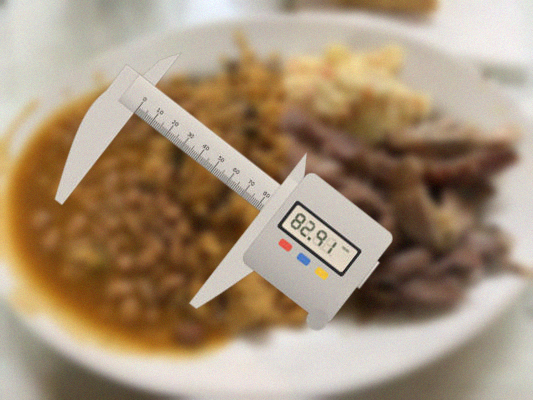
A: 82.91 (mm)
